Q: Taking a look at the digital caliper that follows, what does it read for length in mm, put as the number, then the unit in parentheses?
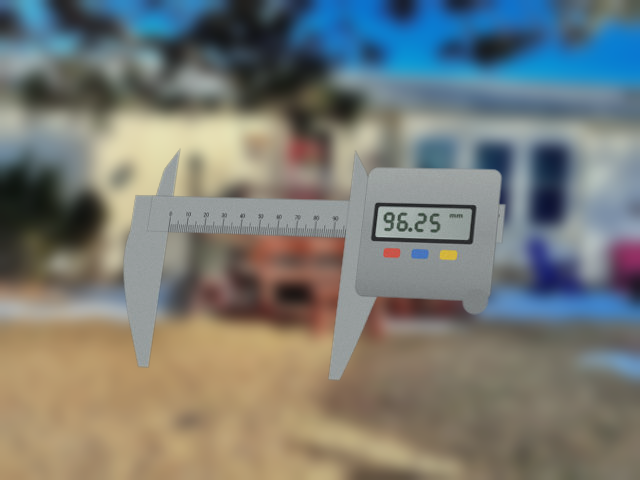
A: 96.25 (mm)
